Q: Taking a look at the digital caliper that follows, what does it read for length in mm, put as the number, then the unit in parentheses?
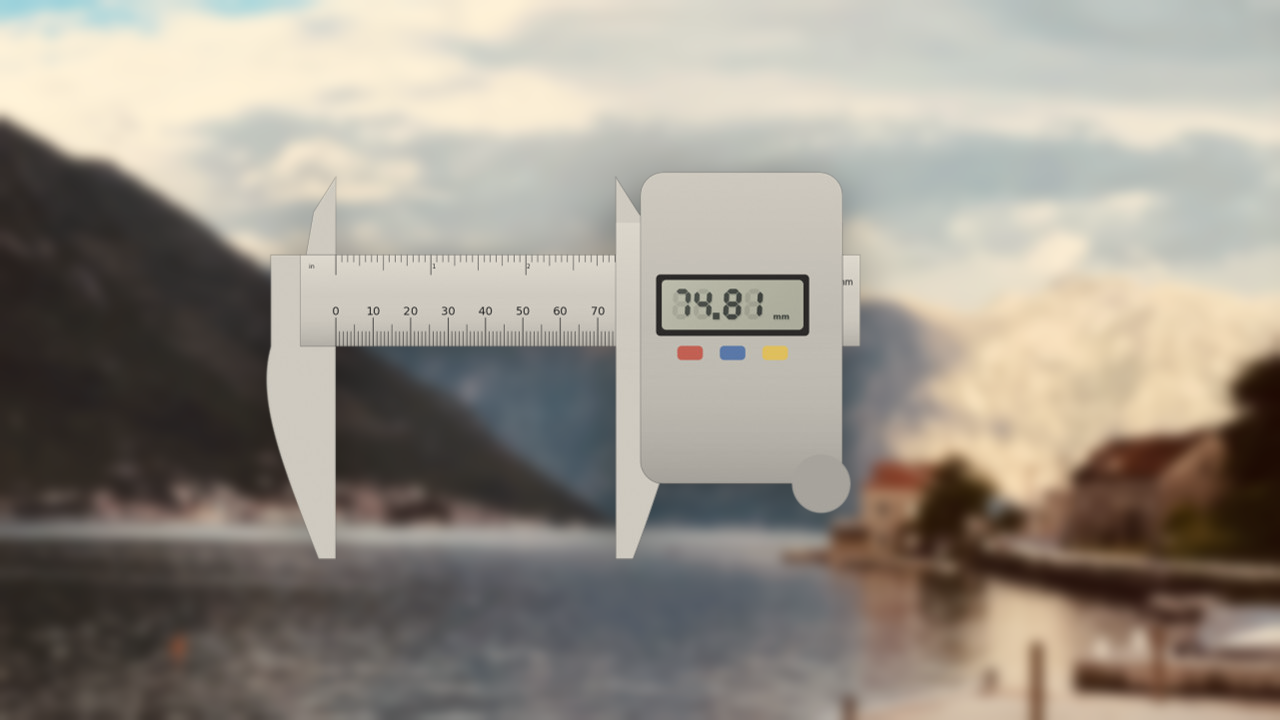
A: 74.81 (mm)
